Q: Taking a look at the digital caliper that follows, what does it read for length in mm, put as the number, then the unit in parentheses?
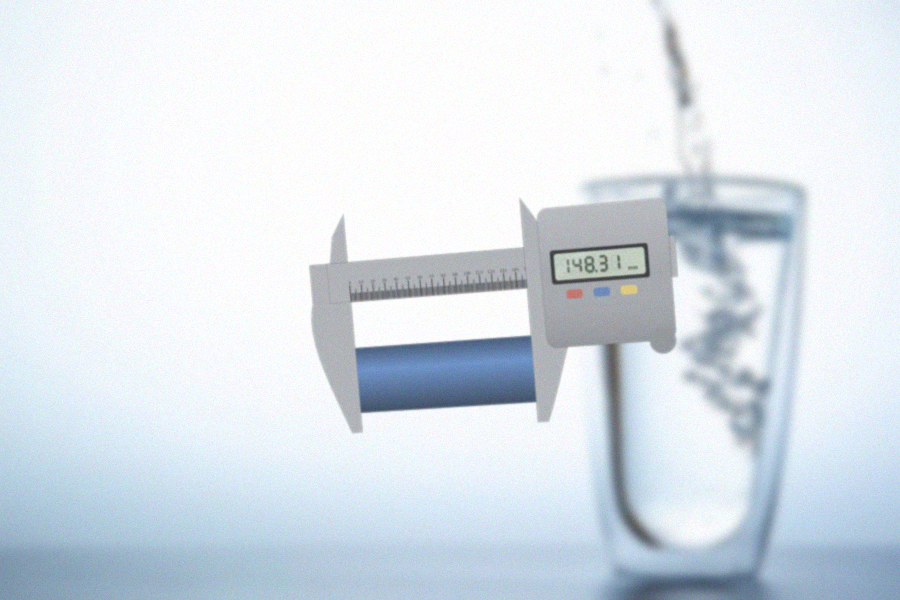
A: 148.31 (mm)
